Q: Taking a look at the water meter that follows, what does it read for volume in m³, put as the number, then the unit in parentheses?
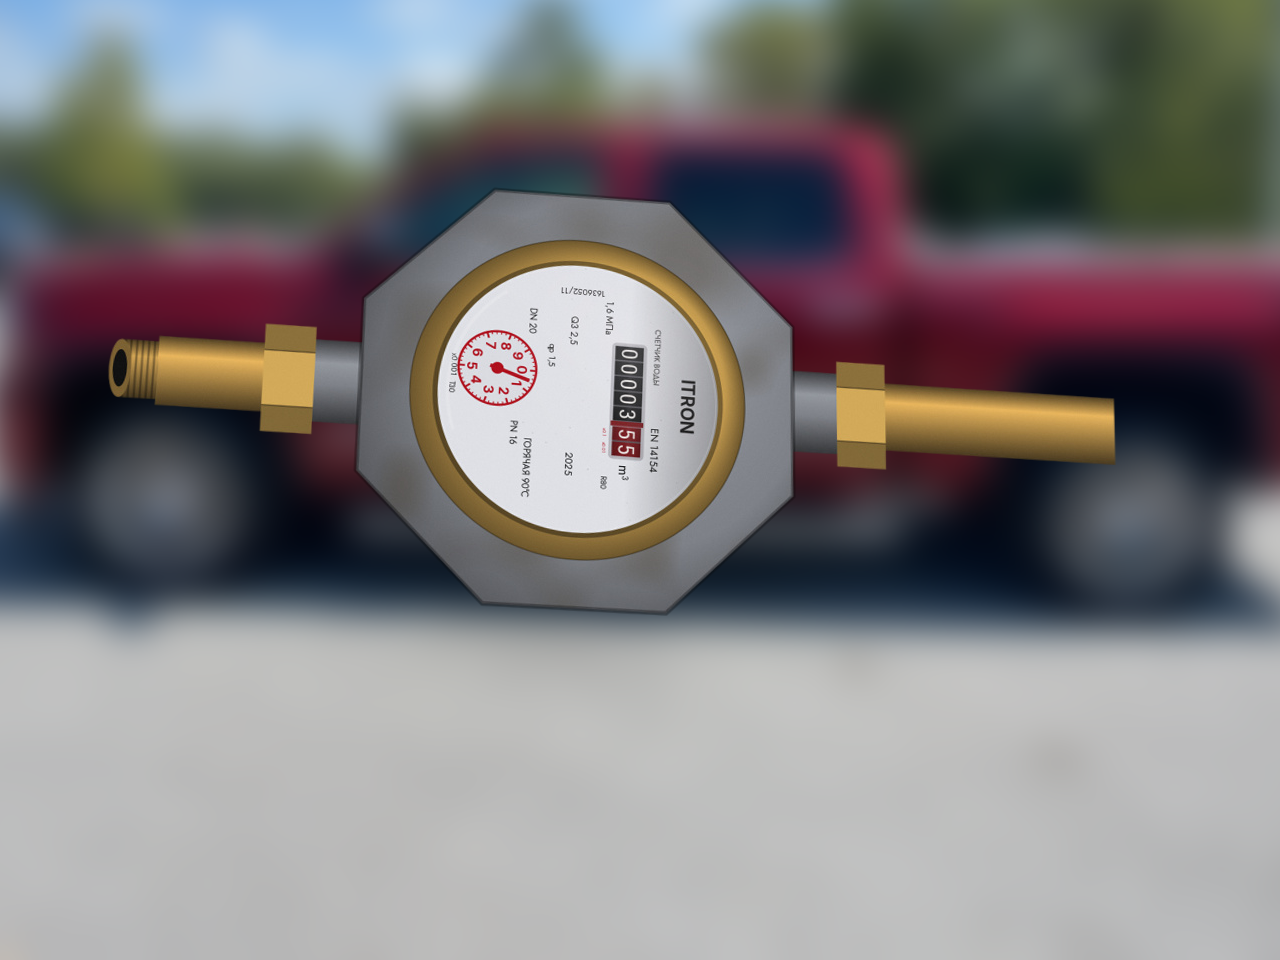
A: 3.550 (m³)
